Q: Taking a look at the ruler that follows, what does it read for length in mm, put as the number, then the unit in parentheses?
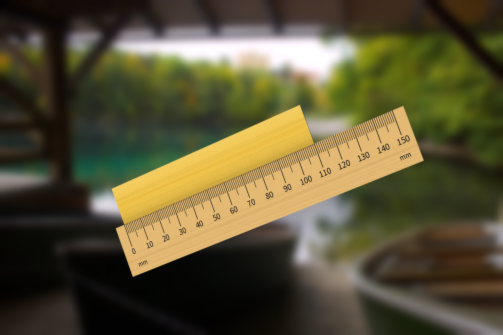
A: 110 (mm)
